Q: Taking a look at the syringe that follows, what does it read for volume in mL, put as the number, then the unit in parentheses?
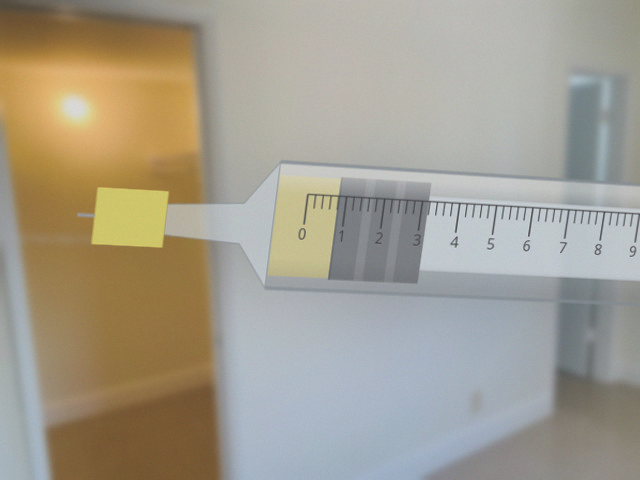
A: 0.8 (mL)
